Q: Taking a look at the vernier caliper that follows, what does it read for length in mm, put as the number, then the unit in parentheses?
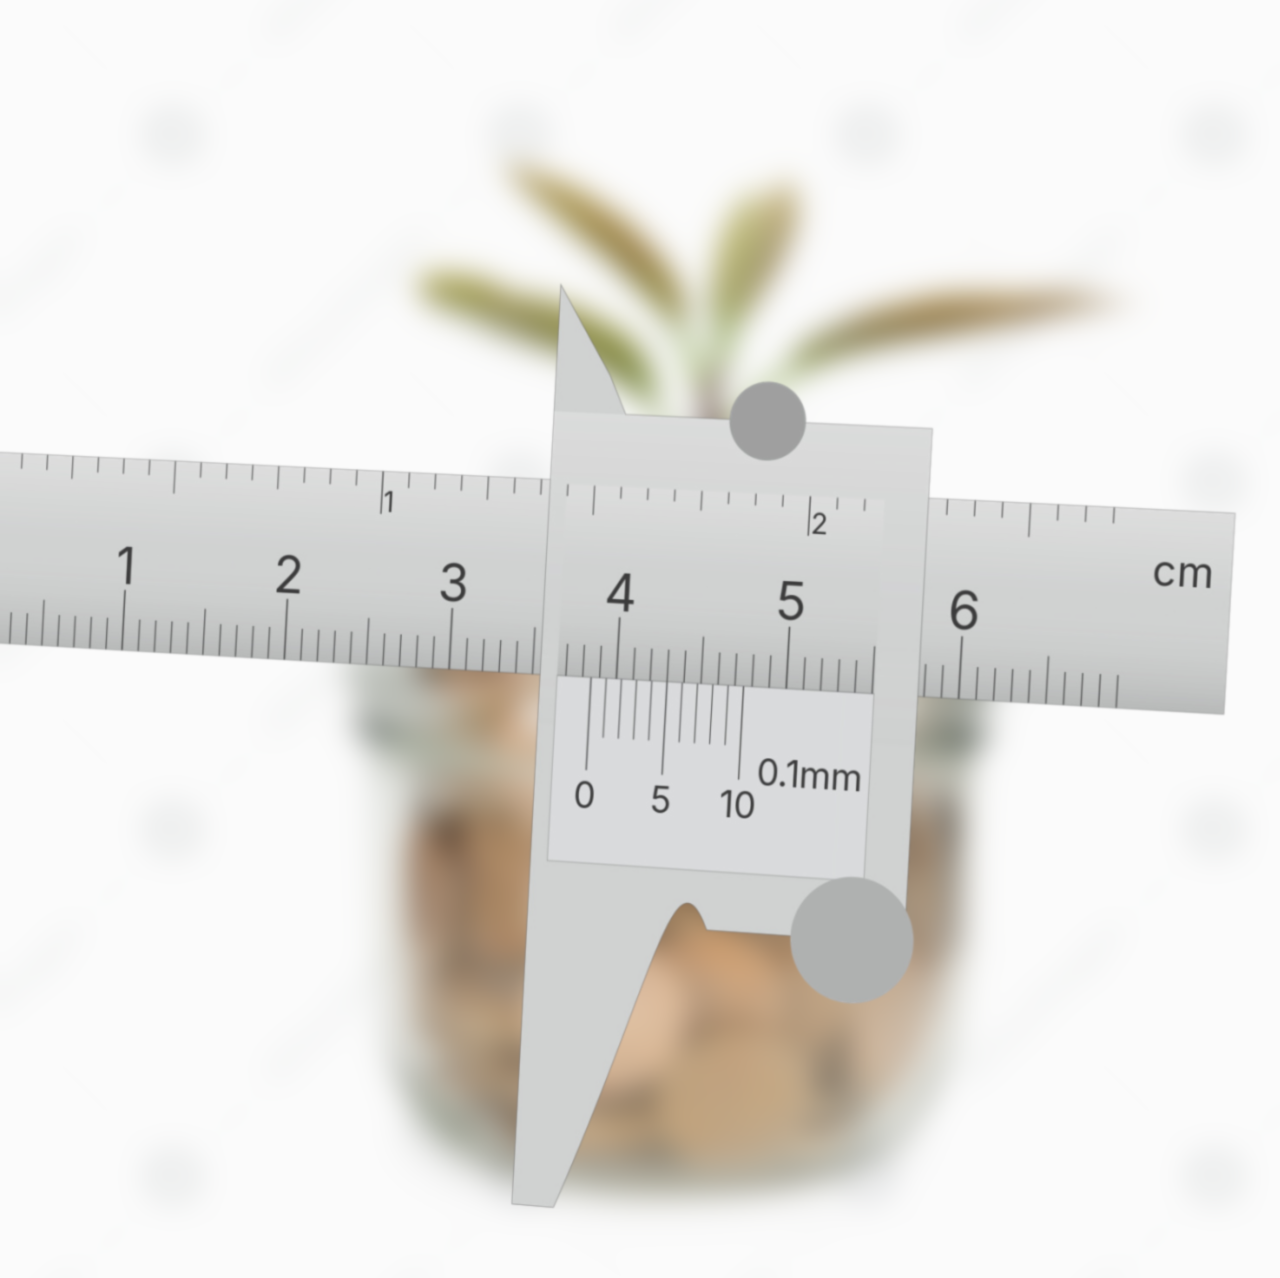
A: 38.5 (mm)
